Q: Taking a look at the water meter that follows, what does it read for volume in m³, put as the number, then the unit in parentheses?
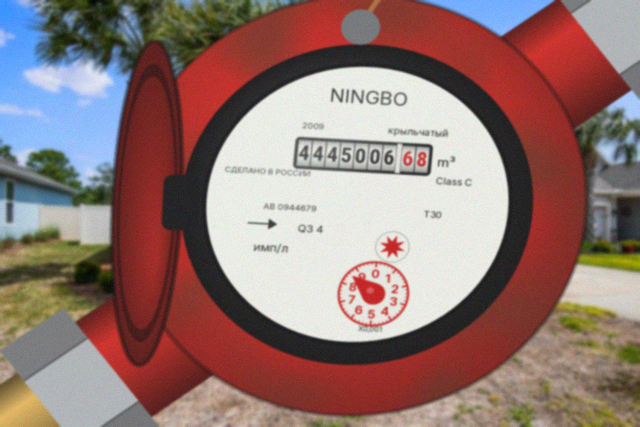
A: 4445006.688 (m³)
